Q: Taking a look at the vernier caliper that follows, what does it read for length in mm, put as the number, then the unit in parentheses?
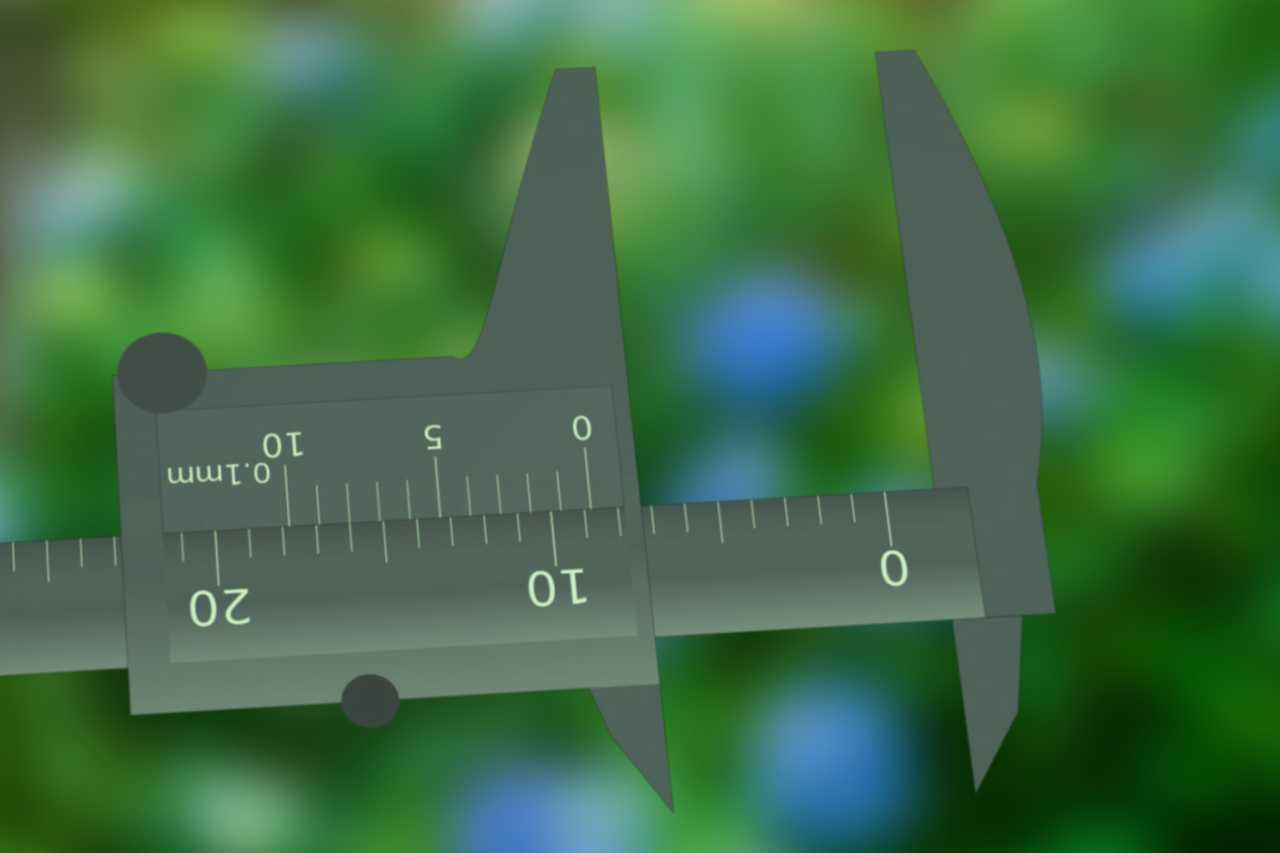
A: 8.8 (mm)
